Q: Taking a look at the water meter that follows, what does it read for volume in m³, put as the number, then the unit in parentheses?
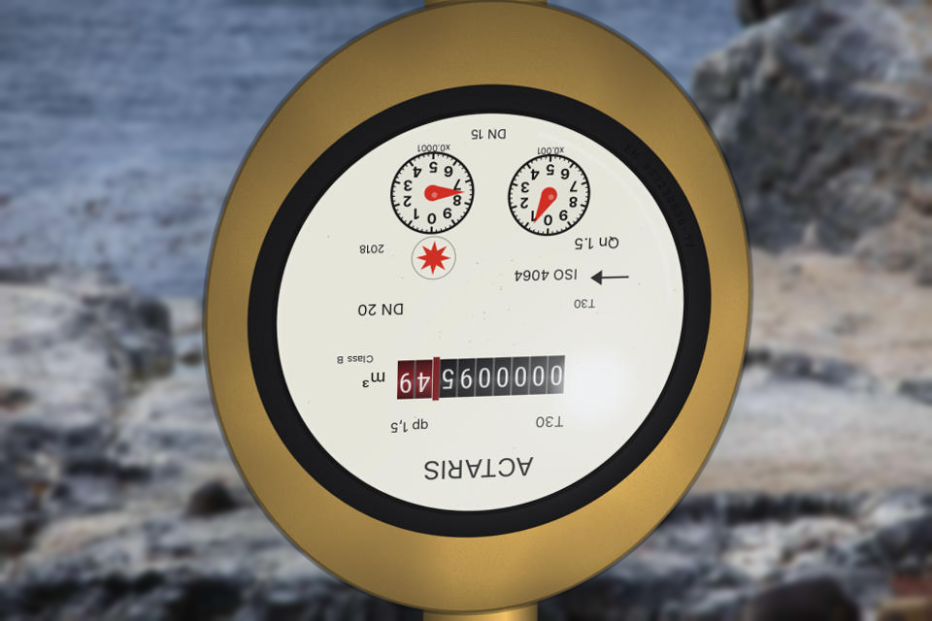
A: 95.4907 (m³)
